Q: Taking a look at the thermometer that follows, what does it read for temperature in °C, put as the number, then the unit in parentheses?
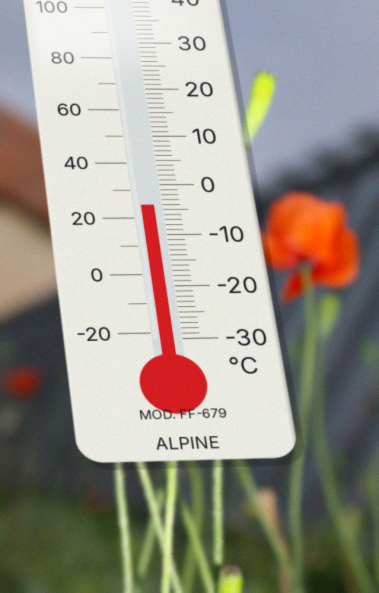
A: -4 (°C)
